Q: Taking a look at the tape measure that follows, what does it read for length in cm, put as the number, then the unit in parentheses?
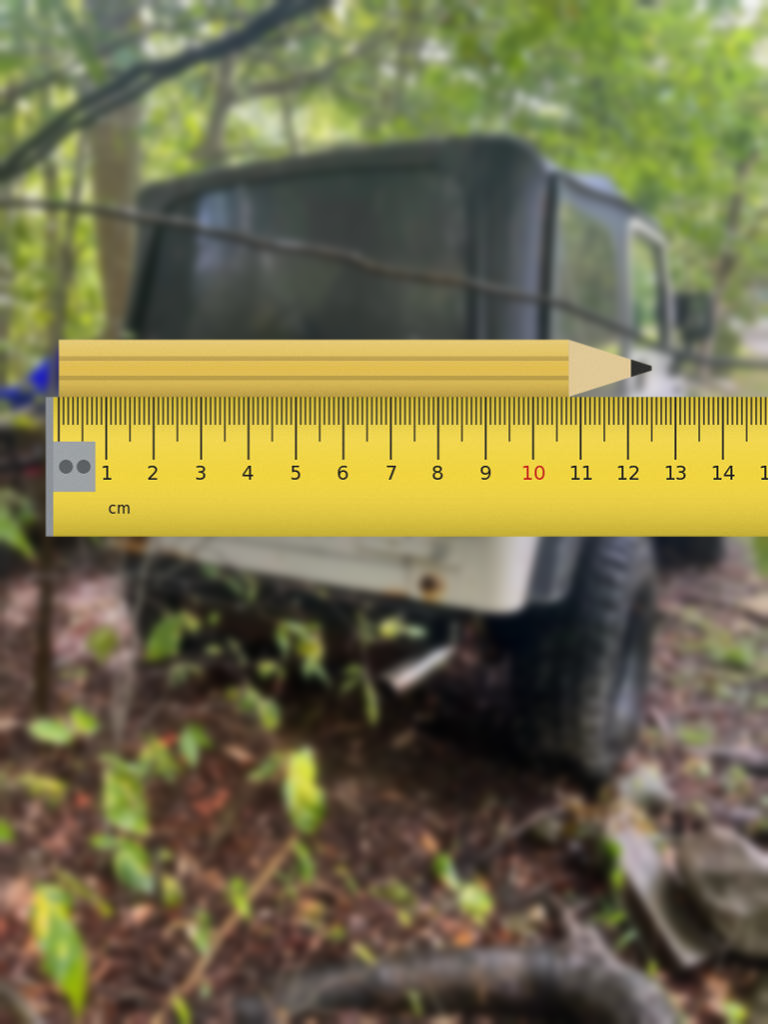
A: 12.5 (cm)
